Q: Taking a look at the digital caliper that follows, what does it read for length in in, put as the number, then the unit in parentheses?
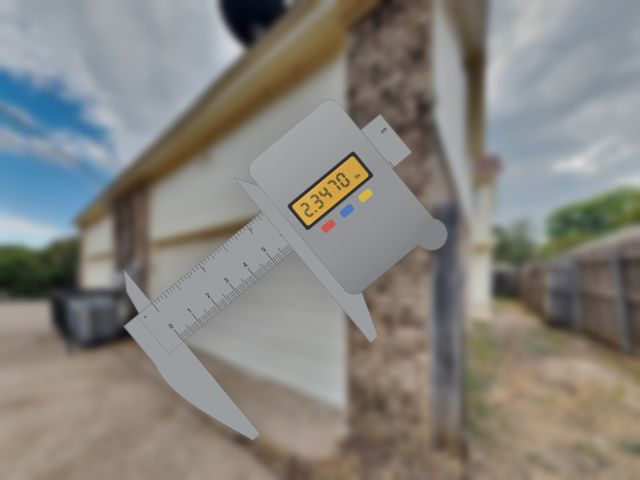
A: 2.3470 (in)
